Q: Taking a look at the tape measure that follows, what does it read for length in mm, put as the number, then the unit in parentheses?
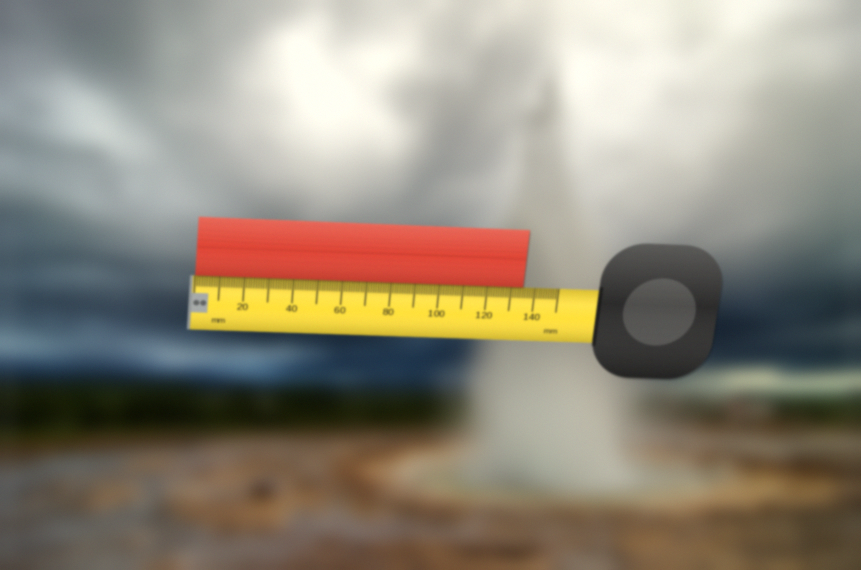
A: 135 (mm)
